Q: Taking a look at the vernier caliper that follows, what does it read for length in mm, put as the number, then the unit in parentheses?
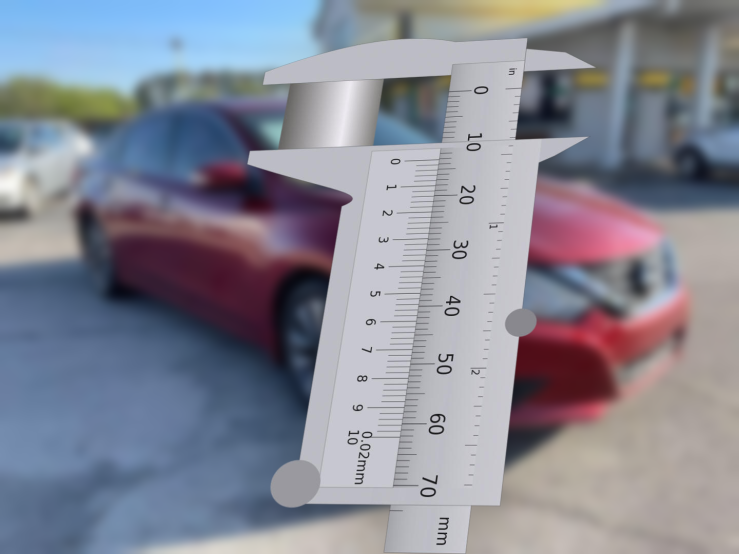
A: 13.2 (mm)
